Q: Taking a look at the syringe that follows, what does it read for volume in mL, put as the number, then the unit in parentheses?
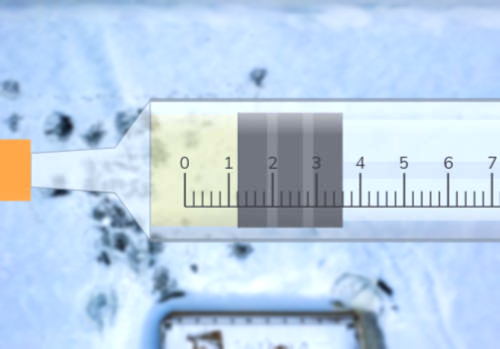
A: 1.2 (mL)
